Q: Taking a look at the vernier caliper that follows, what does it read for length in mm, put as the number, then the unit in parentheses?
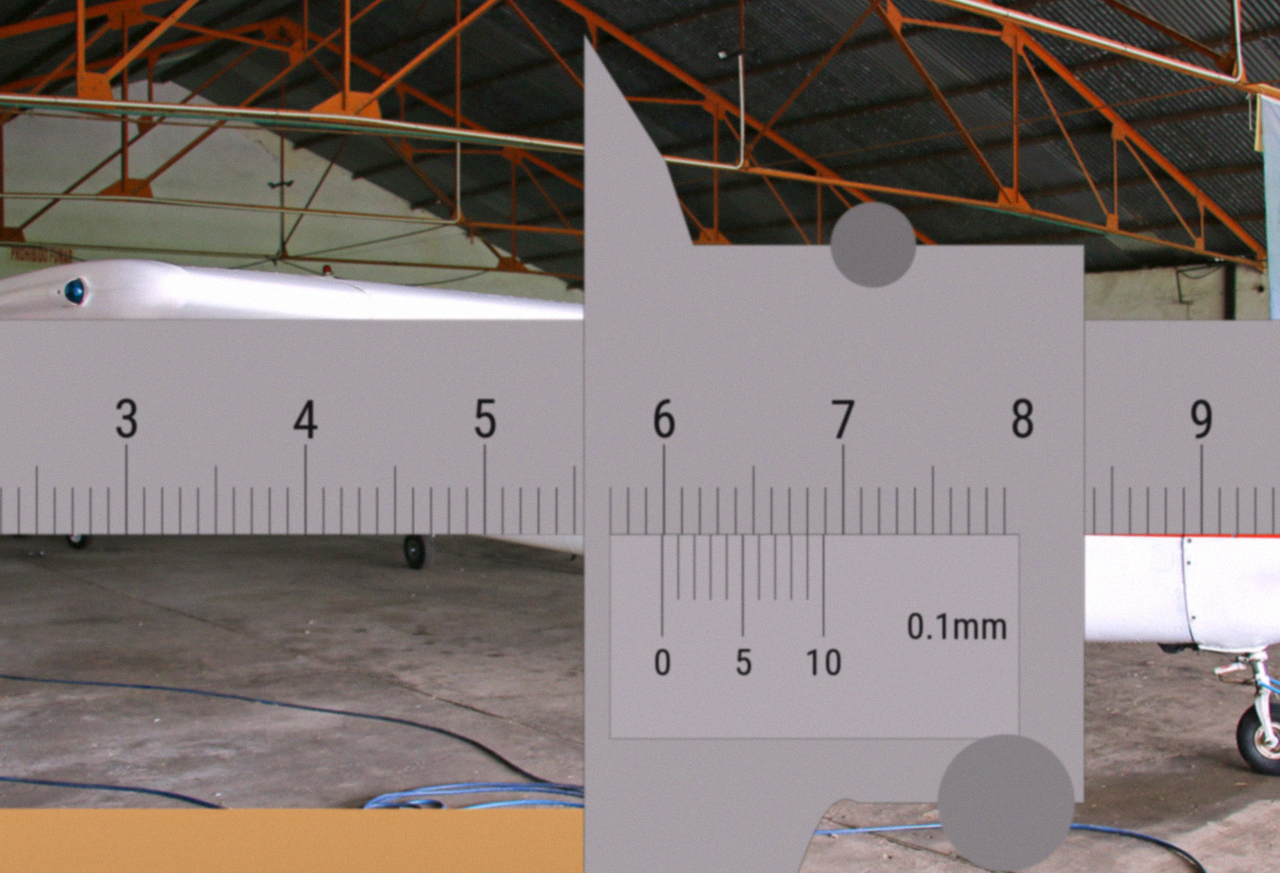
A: 59.9 (mm)
